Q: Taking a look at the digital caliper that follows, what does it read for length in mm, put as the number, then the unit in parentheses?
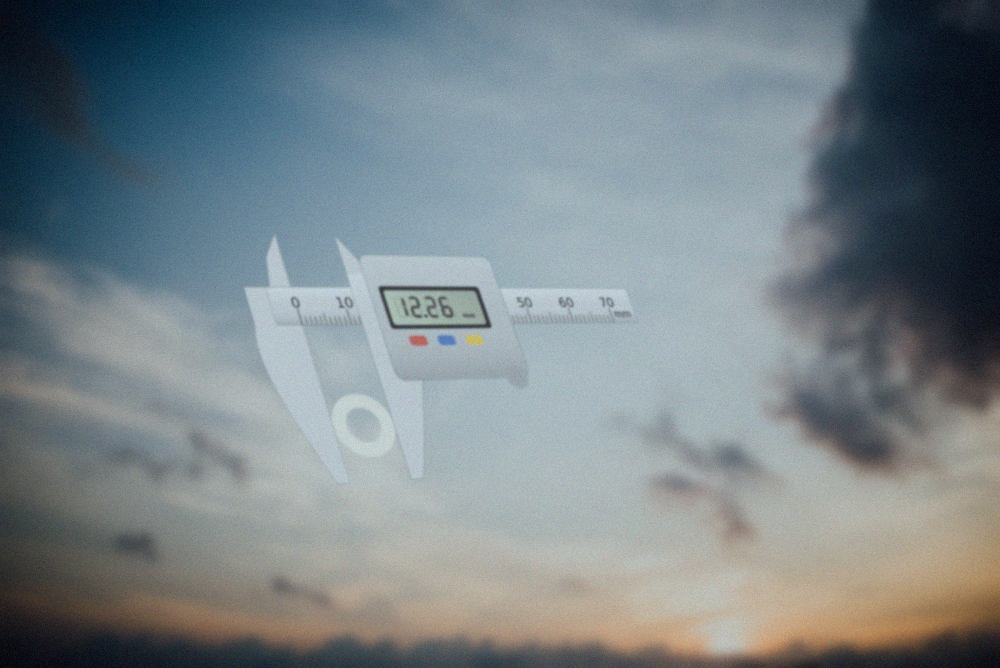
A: 12.26 (mm)
